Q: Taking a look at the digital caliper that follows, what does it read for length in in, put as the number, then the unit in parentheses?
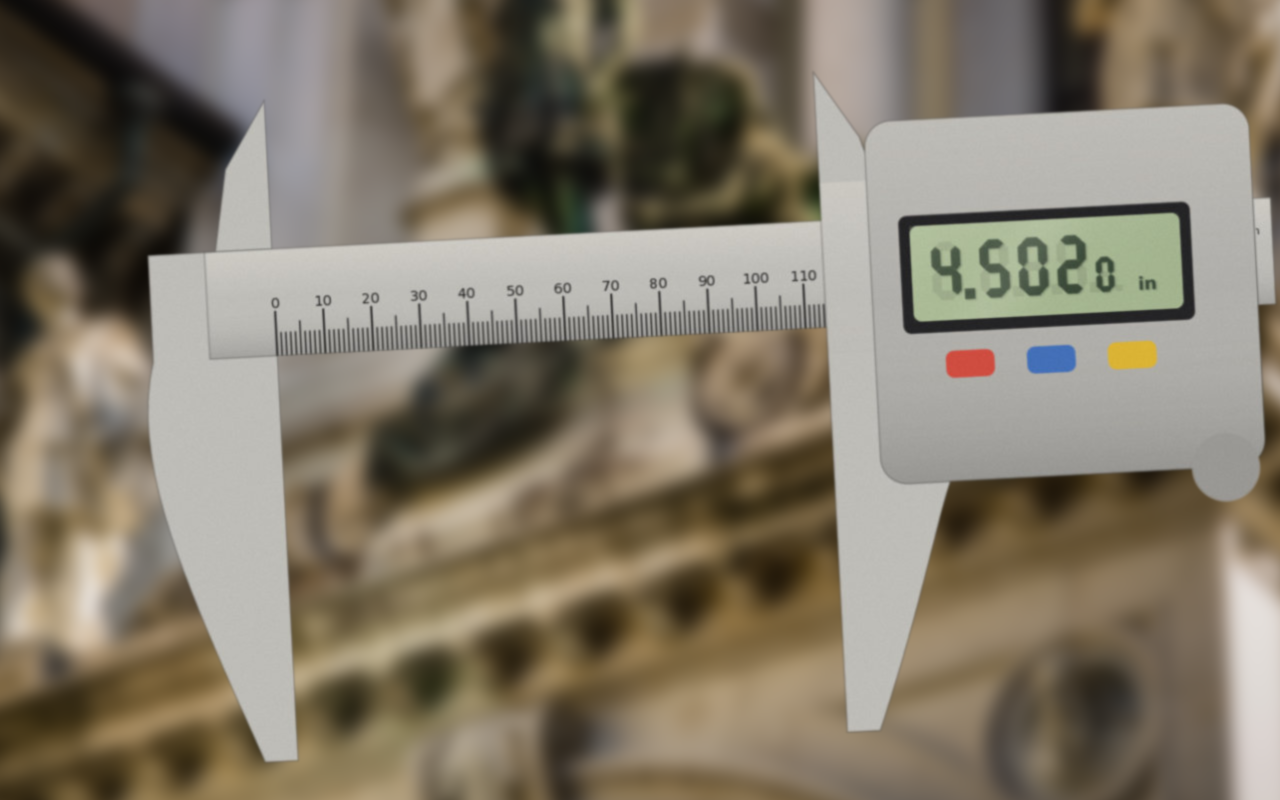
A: 4.5020 (in)
